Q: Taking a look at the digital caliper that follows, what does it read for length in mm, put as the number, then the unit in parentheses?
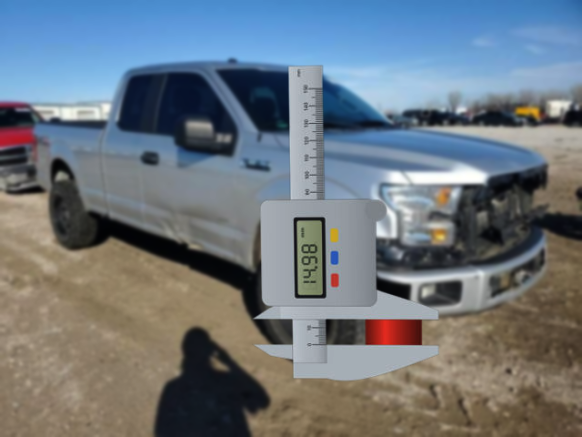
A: 14.98 (mm)
